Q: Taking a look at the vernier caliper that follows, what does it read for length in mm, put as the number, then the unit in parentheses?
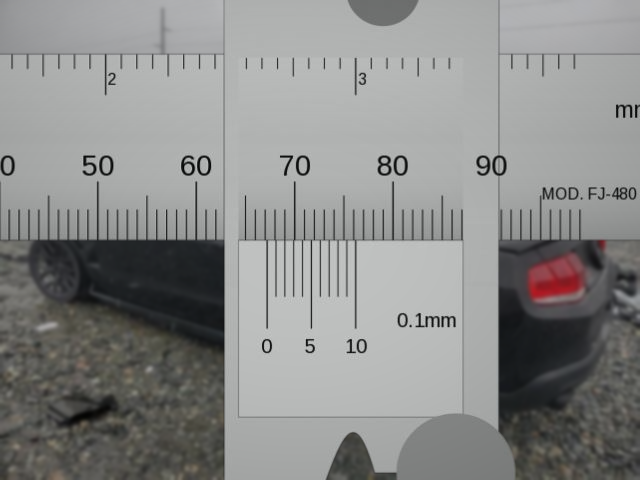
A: 67.2 (mm)
